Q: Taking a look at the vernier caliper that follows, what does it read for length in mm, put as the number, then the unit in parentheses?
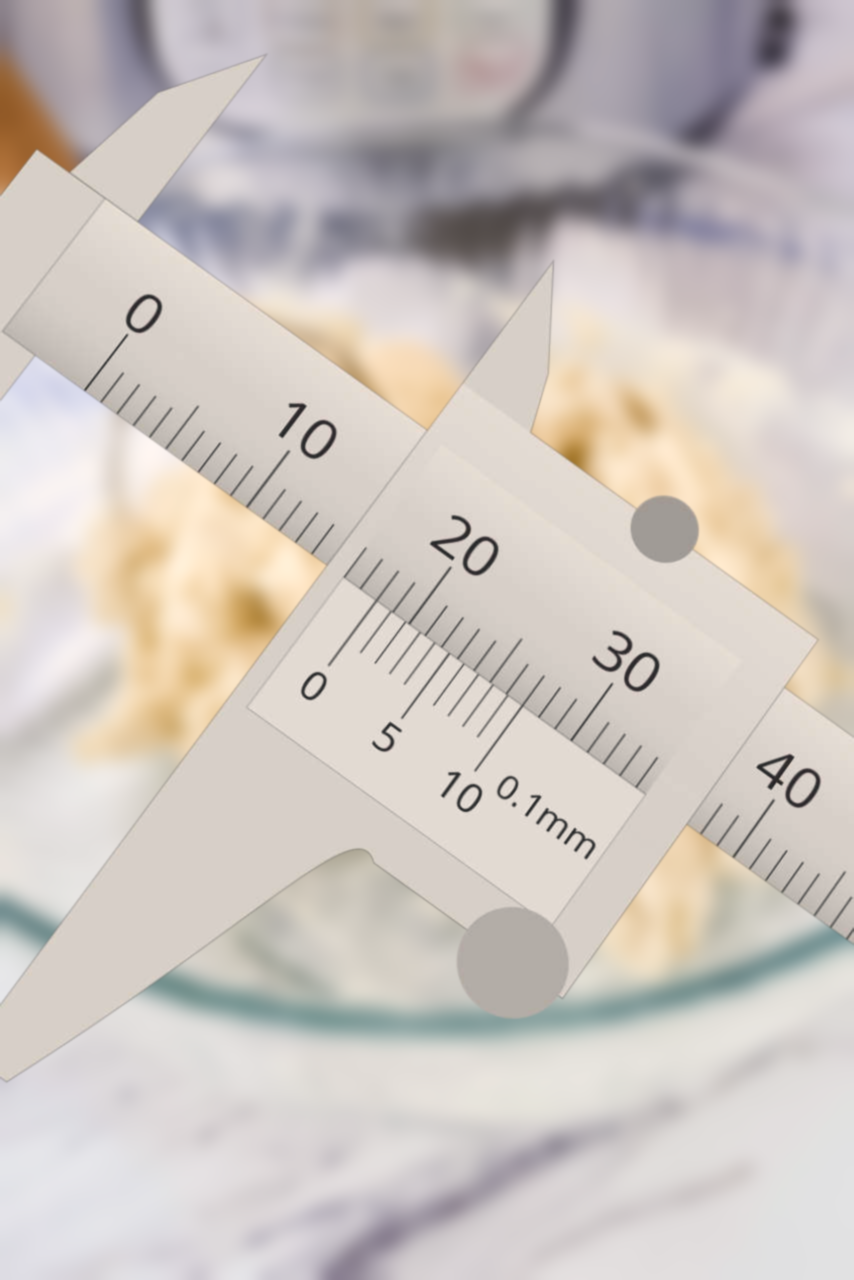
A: 18.0 (mm)
